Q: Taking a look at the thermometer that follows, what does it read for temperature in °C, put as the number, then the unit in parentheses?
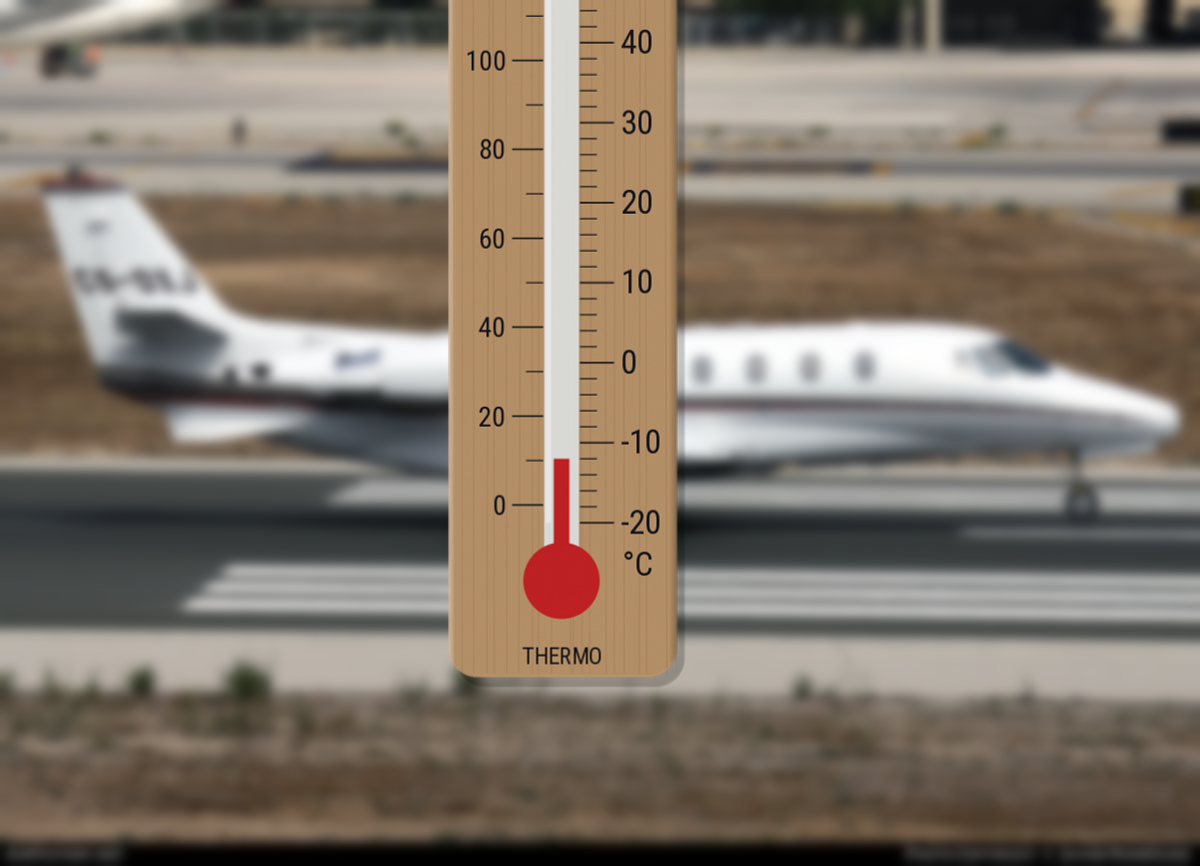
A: -12 (°C)
